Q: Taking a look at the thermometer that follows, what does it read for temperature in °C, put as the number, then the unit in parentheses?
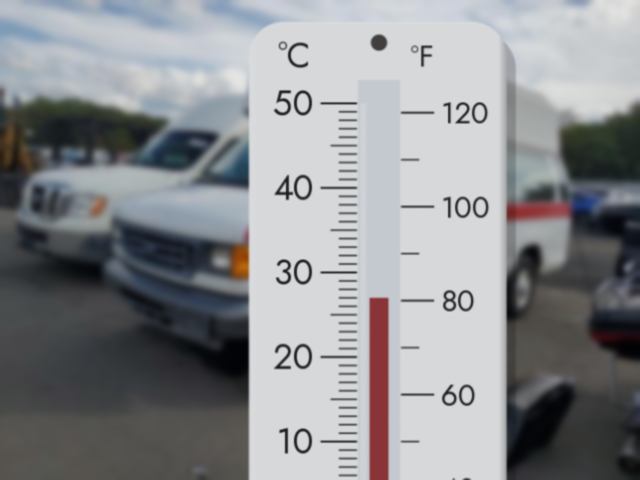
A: 27 (°C)
